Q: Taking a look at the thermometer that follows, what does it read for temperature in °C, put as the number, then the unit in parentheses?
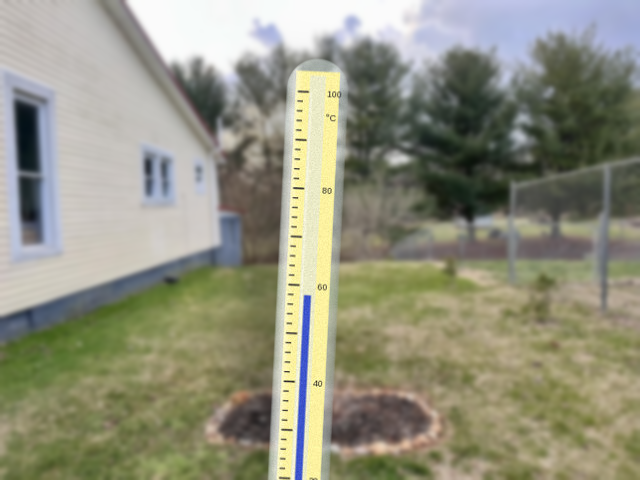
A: 58 (°C)
